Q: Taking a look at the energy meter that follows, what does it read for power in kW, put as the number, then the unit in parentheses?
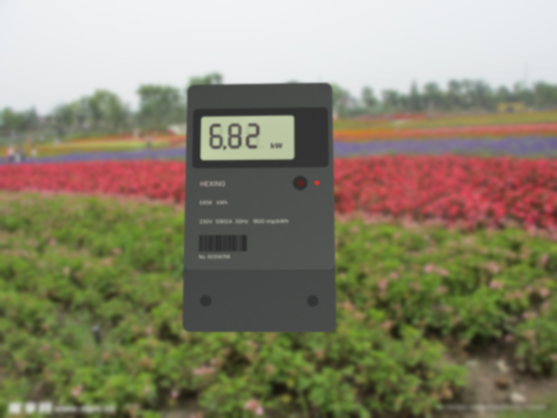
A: 6.82 (kW)
